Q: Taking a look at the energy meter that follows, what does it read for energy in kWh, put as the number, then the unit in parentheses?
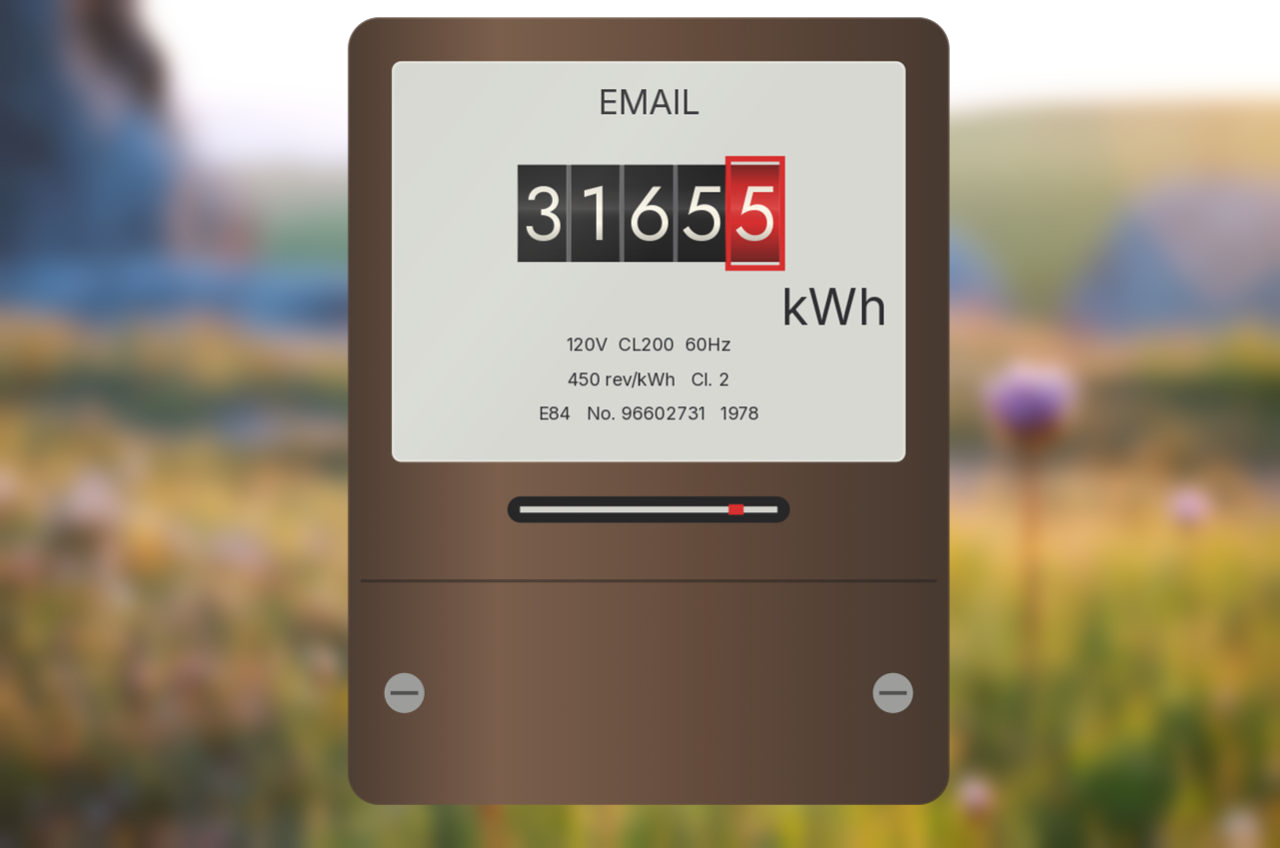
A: 3165.5 (kWh)
